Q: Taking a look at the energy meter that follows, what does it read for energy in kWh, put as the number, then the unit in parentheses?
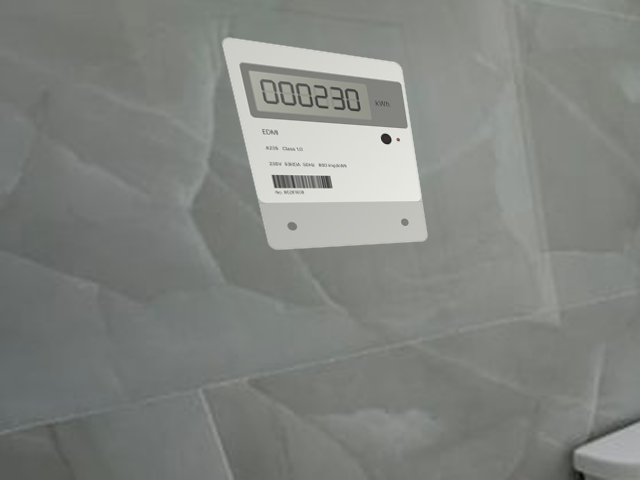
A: 230 (kWh)
